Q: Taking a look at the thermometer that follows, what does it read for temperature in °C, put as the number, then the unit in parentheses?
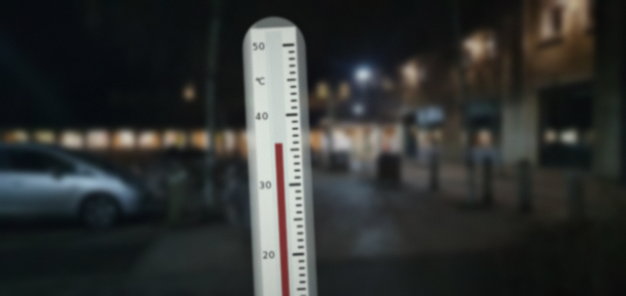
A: 36 (°C)
